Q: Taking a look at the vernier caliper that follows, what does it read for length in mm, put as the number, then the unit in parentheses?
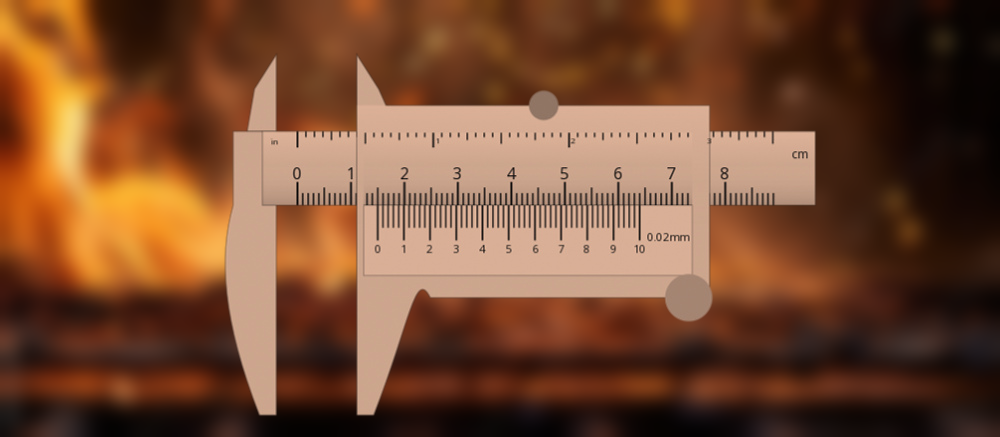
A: 15.0 (mm)
